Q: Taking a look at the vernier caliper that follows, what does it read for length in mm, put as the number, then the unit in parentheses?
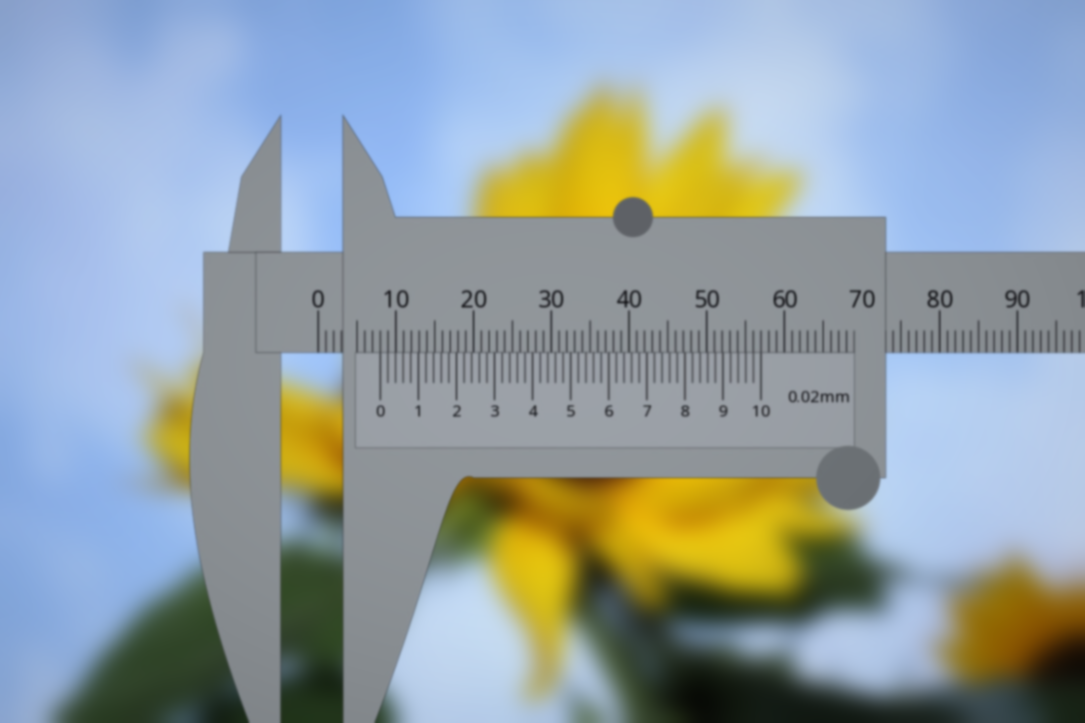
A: 8.0 (mm)
